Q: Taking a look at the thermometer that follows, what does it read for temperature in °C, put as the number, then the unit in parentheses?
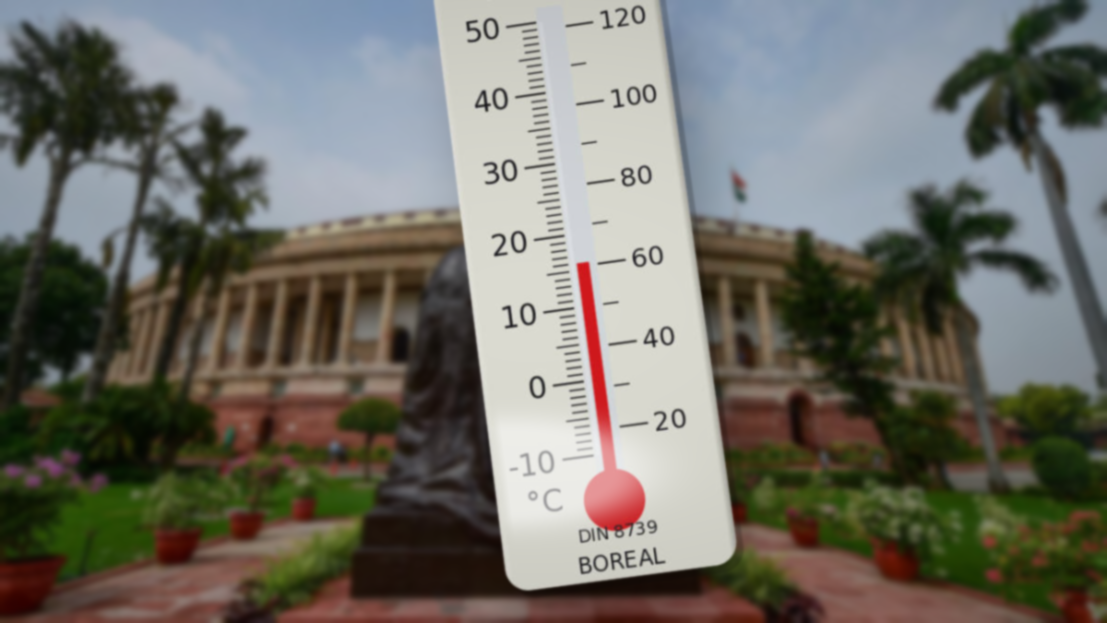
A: 16 (°C)
